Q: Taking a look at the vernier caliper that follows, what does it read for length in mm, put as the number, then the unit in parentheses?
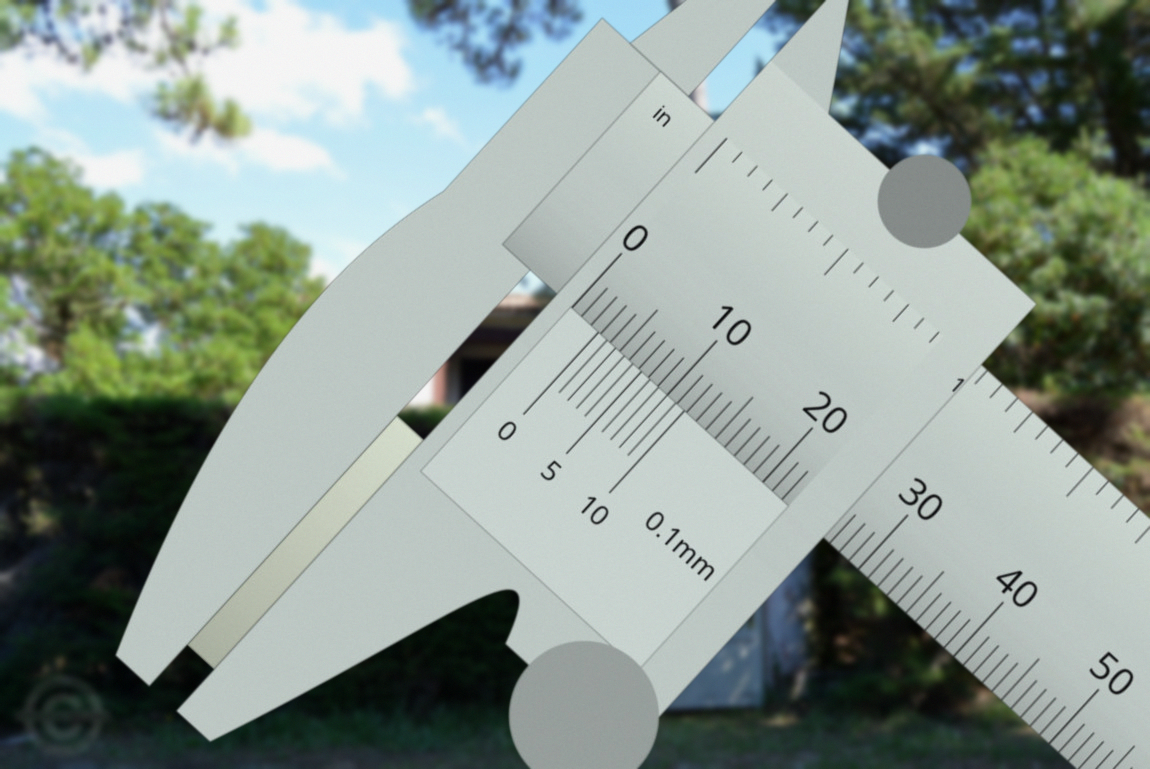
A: 2.8 (mm)
